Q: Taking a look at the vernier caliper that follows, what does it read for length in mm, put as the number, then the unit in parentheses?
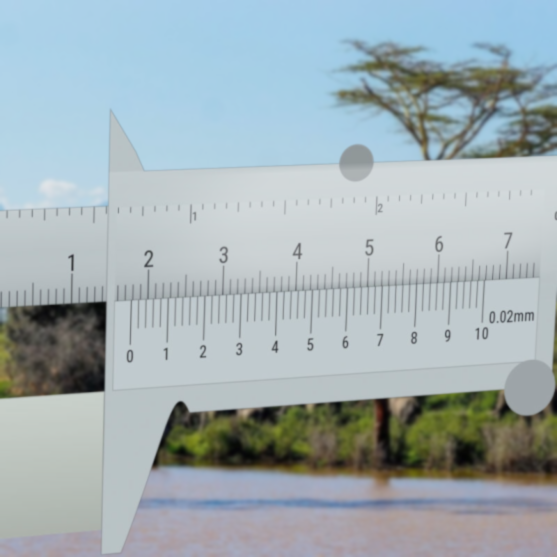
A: 17.8 (mm)
